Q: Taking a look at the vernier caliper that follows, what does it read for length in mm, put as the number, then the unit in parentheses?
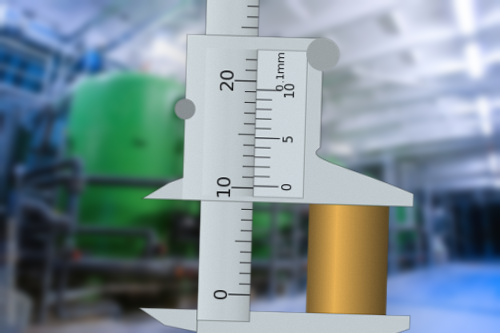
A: 10.2 (mm)
